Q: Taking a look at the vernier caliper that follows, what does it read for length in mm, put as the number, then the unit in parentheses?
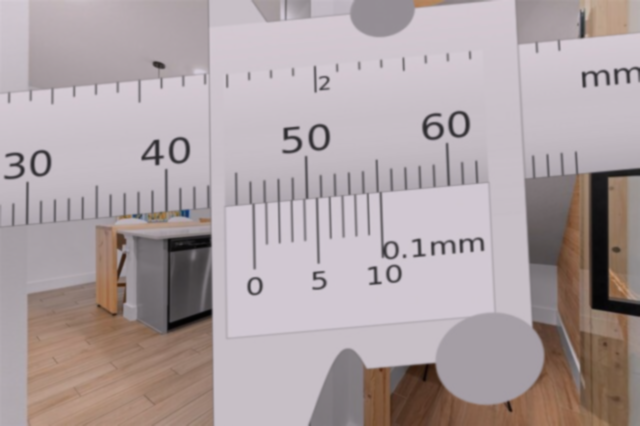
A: 46.2 (mm)
